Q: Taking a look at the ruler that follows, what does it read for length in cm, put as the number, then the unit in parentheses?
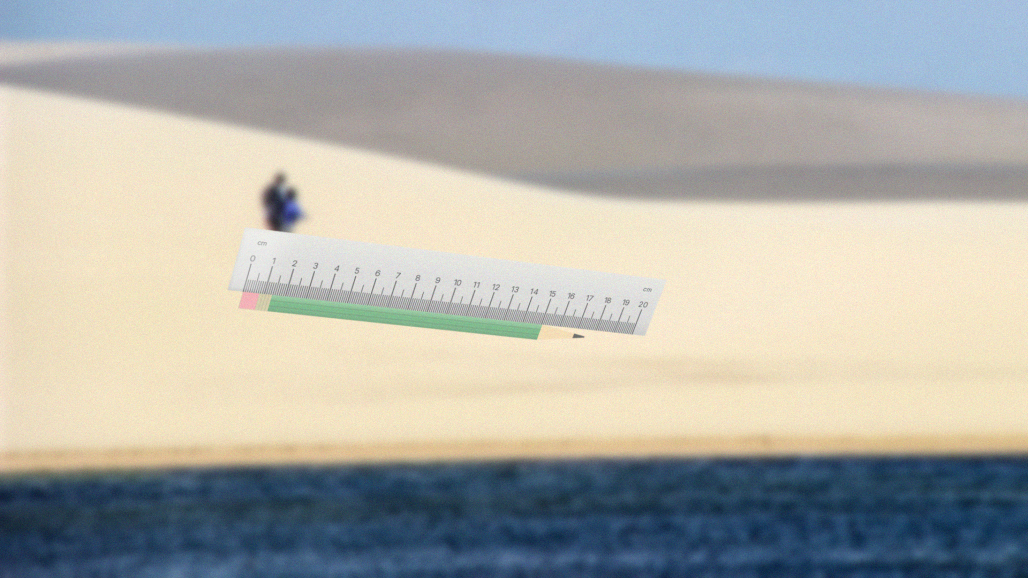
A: 17.5 (cm)
